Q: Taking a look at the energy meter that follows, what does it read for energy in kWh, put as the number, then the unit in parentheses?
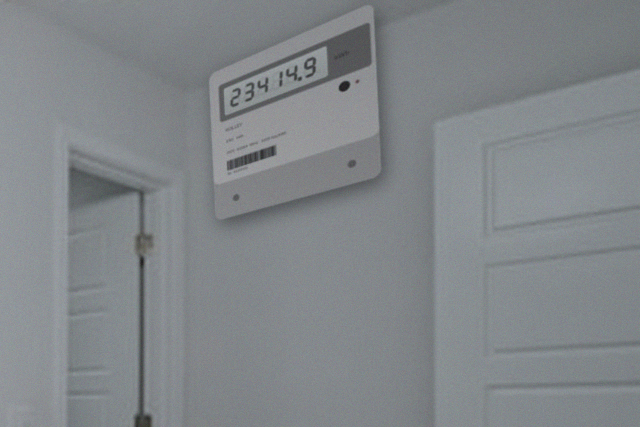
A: 23414.9 (kWh)
